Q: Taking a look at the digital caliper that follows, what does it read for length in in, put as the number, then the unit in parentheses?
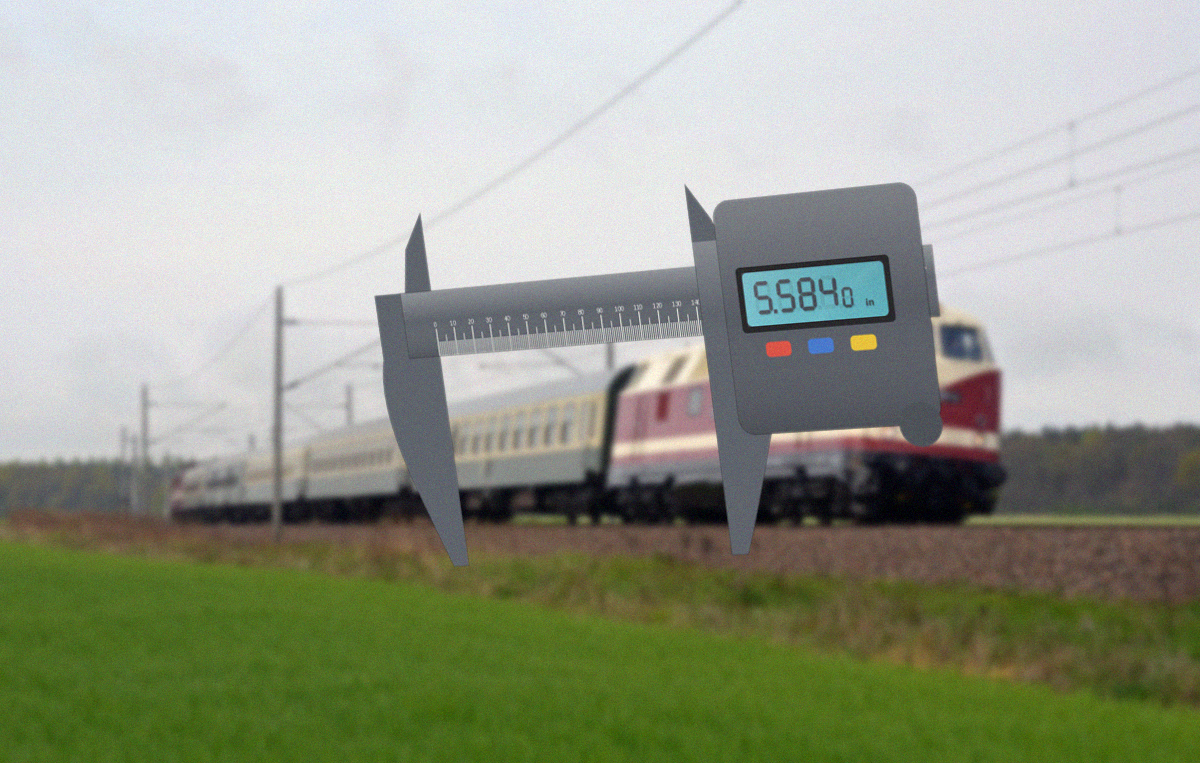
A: 5.5840 (in)
